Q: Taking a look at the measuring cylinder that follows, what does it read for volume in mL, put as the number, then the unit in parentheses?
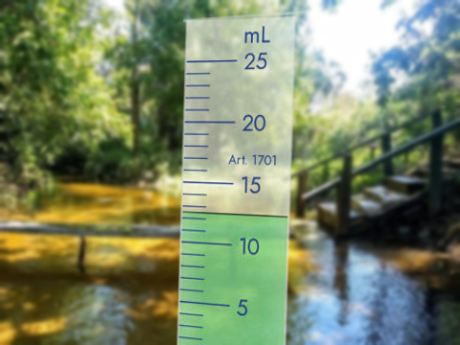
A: 12.5 (mL)
